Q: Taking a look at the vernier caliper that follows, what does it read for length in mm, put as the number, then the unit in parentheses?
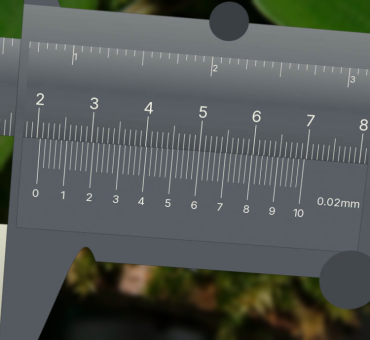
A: 20.6 (mm)
